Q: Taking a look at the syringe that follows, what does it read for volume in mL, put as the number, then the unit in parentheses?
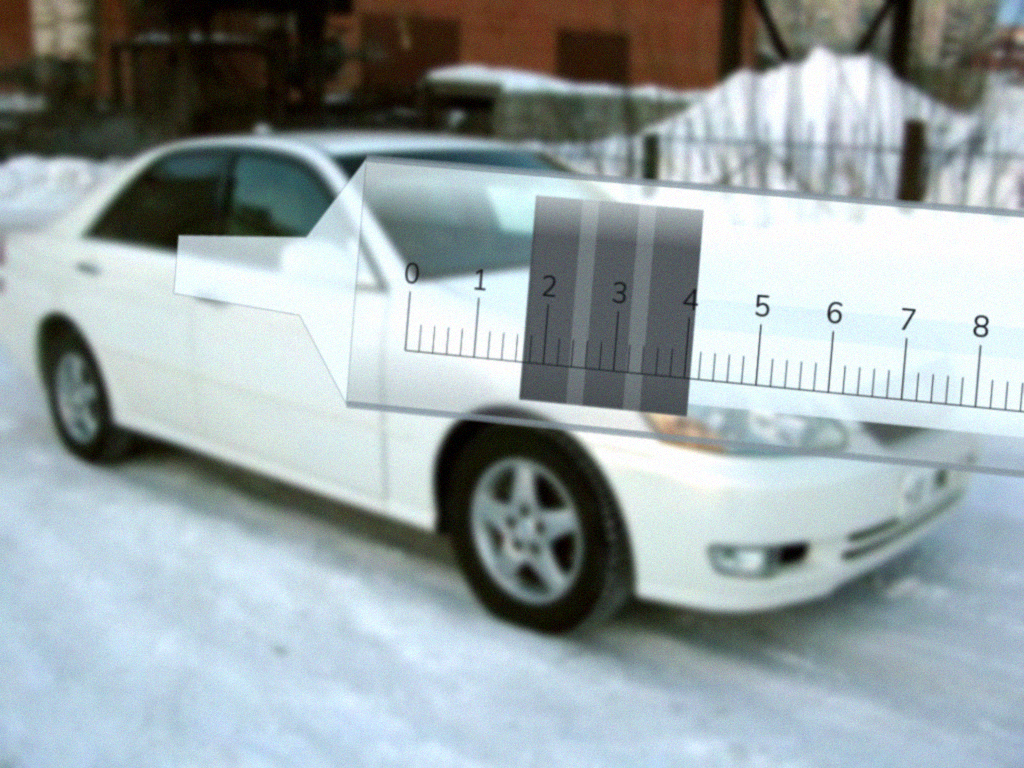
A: 1.7 (mL)
